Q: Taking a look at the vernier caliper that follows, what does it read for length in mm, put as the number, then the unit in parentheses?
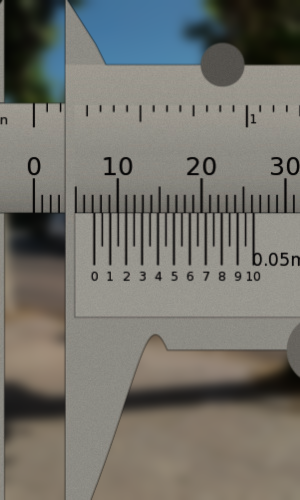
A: 7.2 (mm)
